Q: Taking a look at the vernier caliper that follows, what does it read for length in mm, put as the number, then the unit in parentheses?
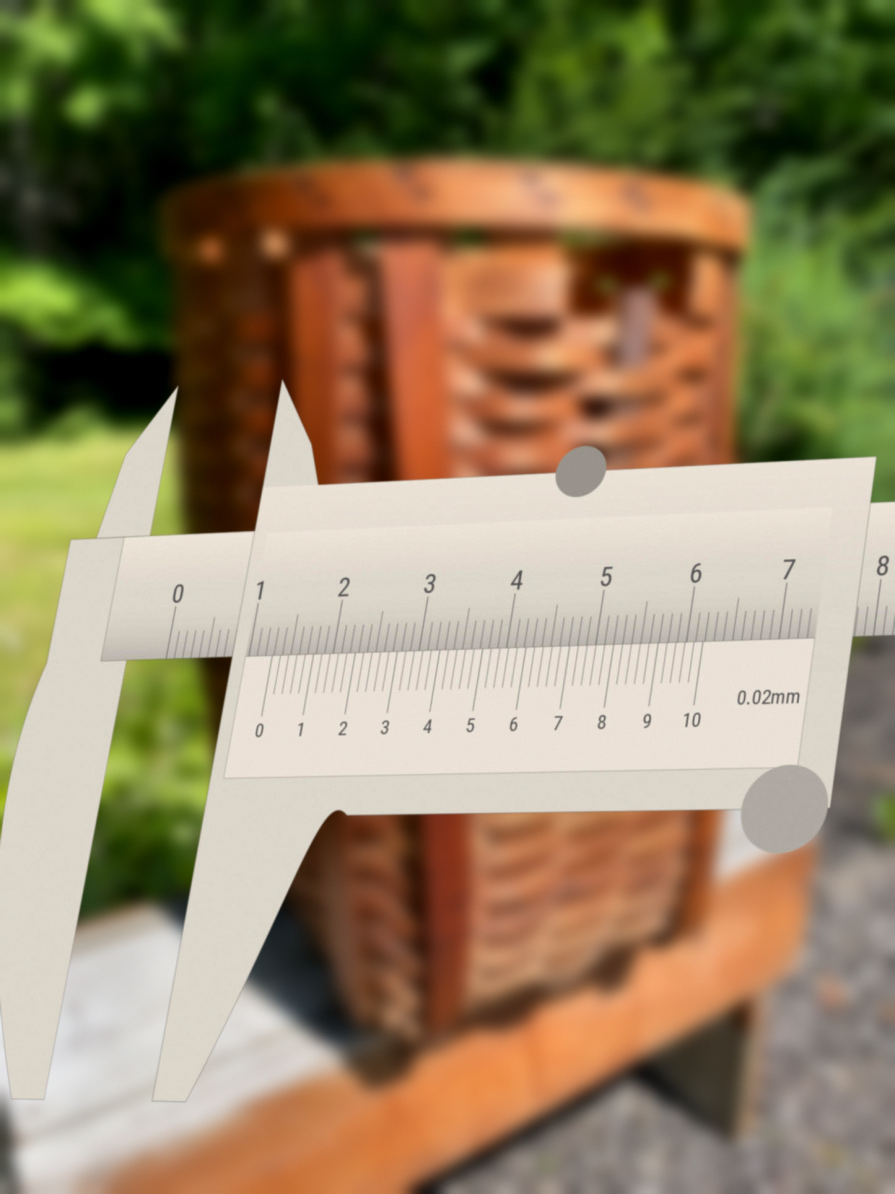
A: 12.8 (mm)
